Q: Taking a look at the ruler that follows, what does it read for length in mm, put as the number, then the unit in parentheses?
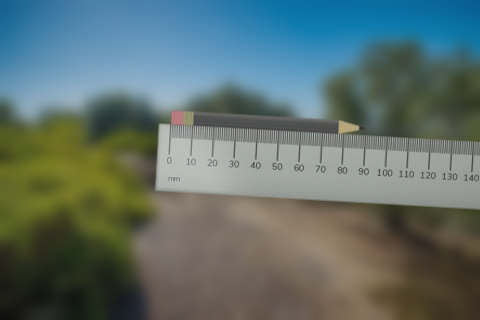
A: 90 (mm)
